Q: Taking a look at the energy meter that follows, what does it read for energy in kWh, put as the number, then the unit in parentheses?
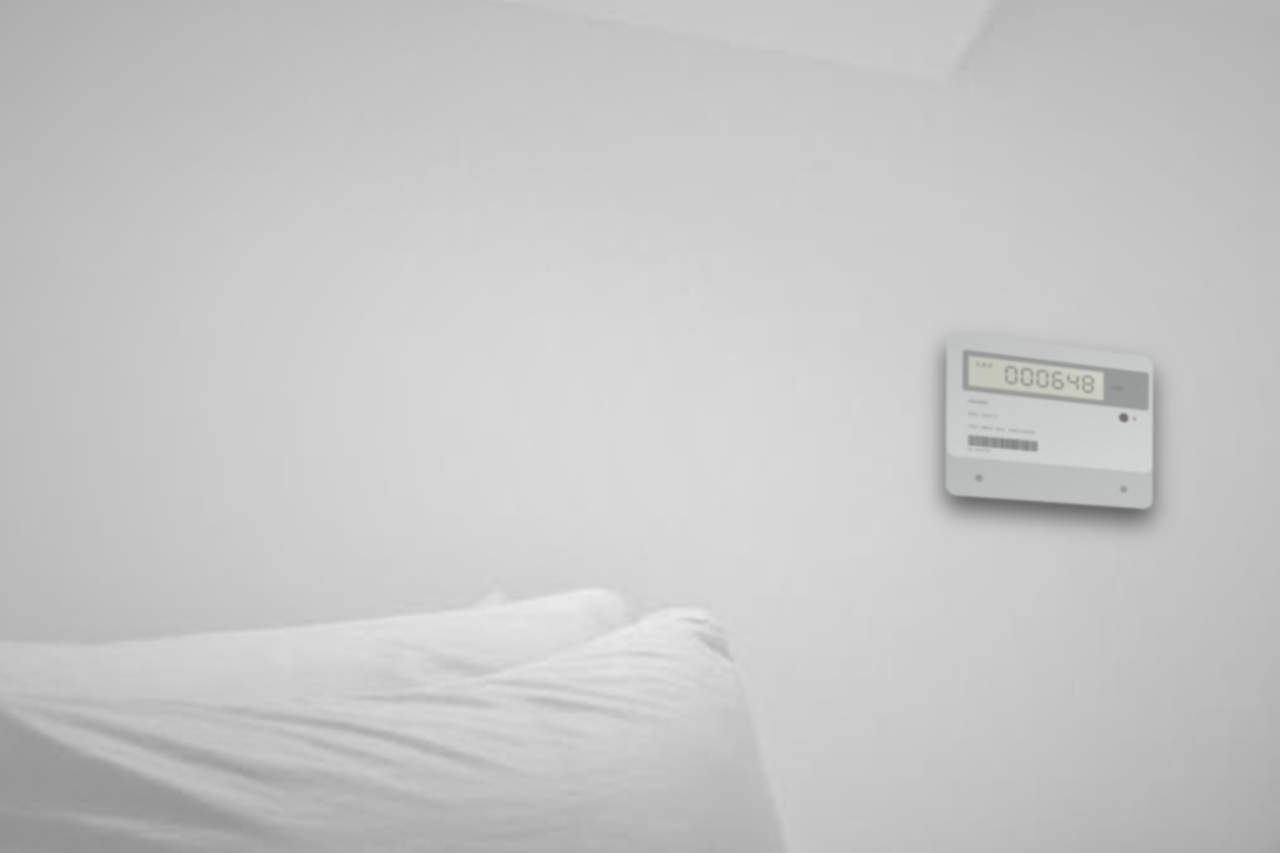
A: 648 (kWh)
